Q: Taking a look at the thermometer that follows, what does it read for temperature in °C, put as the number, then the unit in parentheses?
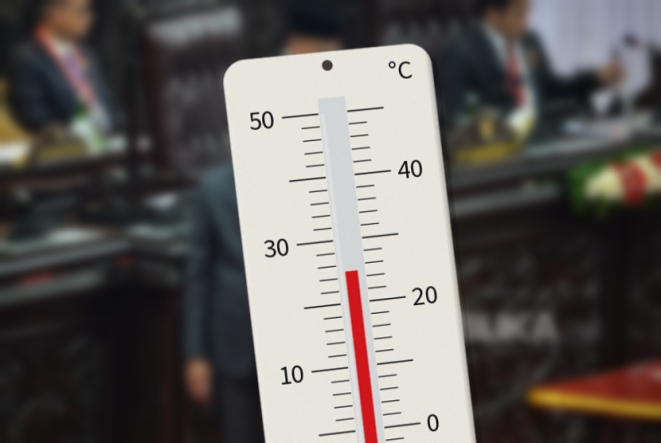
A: 25 (°C)
